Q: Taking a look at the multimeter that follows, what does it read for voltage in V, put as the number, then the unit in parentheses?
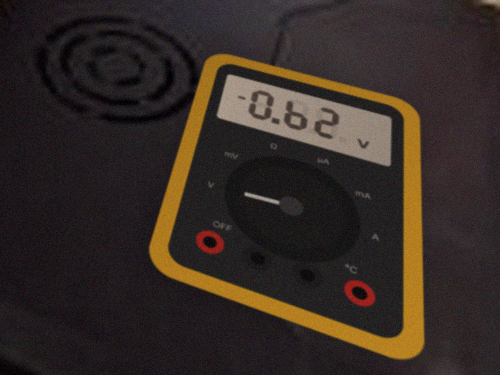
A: -0.62 (V)
